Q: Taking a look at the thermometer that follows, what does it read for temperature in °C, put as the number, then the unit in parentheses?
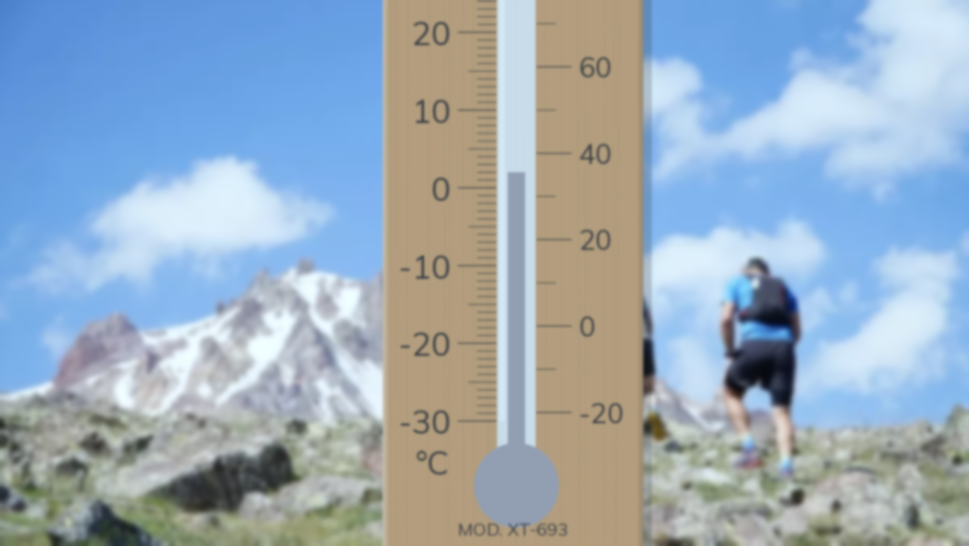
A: 2 (°C)
